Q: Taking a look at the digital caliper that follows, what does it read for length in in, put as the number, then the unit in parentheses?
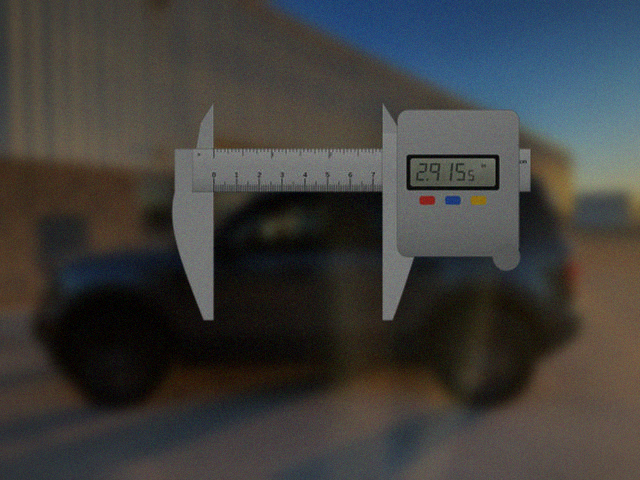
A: 2.9155 (in)
